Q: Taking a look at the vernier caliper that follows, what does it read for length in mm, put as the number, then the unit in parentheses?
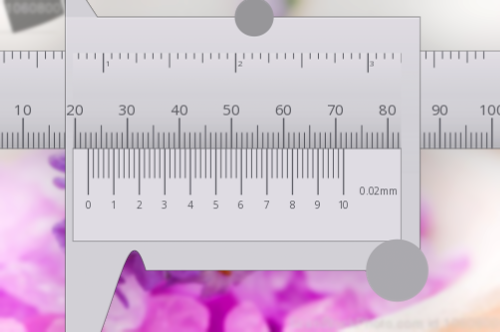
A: 22.5 (mm)
